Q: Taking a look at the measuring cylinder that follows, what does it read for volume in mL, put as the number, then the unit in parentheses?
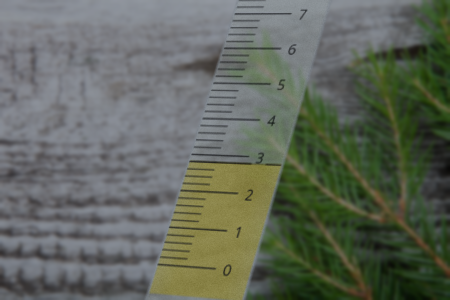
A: 2.8 (mL)
